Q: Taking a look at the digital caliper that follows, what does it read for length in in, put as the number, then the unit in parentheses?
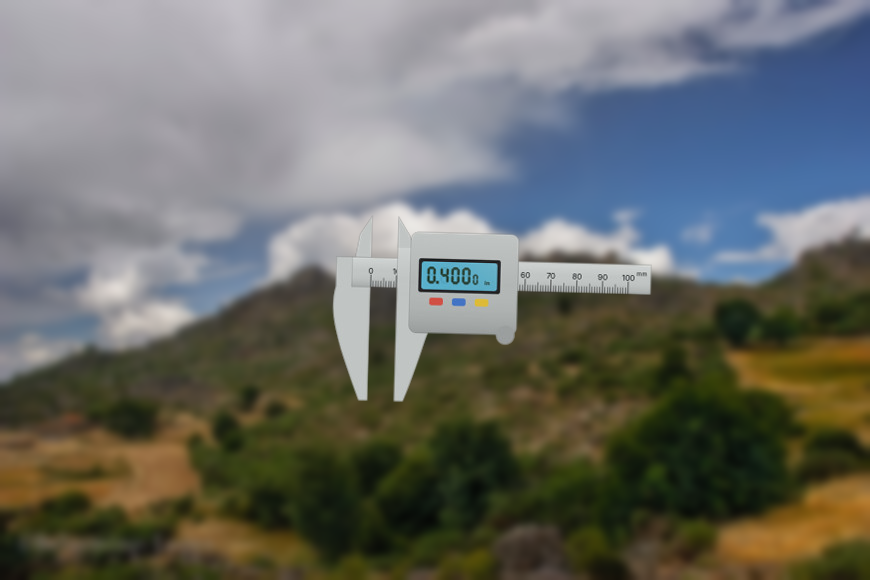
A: 0.4000 (in)
